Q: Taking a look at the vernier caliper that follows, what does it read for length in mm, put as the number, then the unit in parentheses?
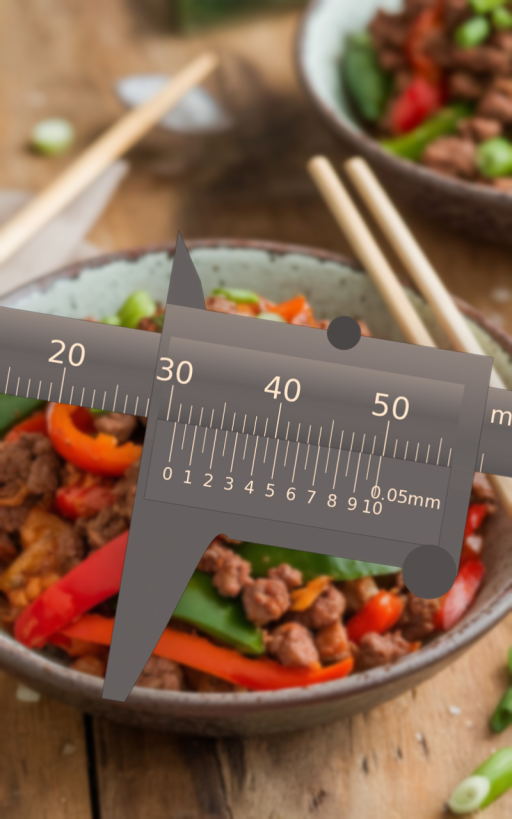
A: 30.8 (mm)
